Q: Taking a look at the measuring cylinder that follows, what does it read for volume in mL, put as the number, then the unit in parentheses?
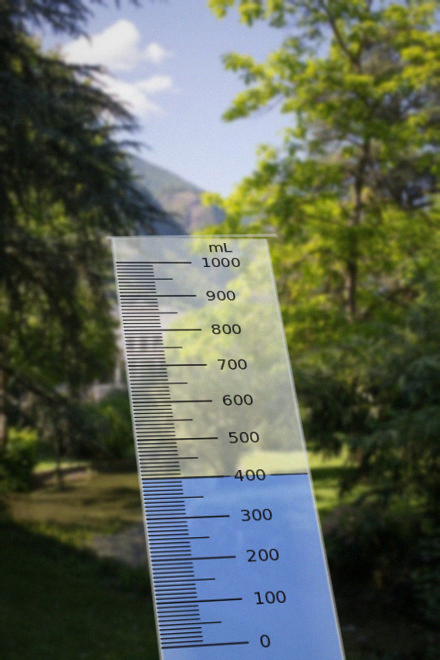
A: 400 (mL)
